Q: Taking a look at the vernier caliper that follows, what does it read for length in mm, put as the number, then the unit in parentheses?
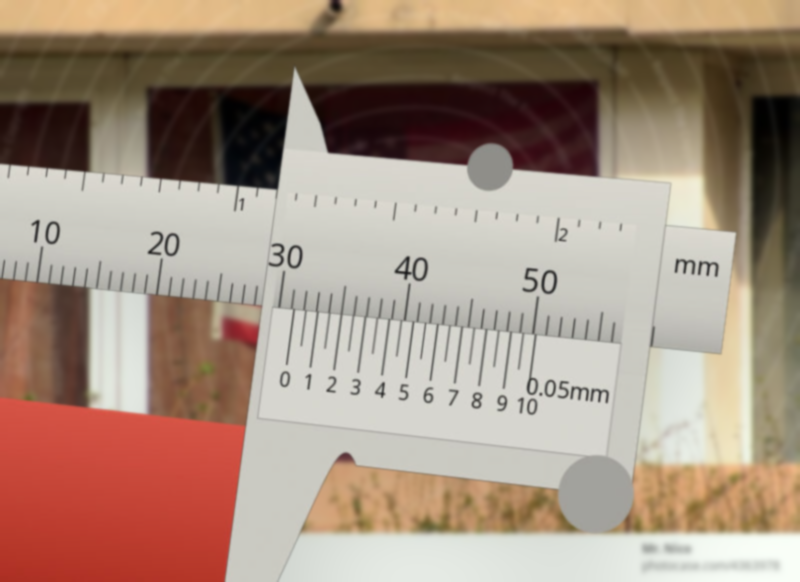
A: 31.2 (mm)
